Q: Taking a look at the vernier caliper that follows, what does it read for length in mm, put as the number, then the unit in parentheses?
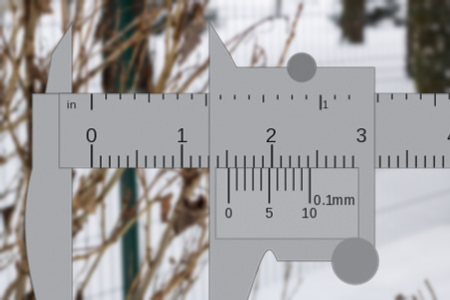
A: 15.2 (mm)
